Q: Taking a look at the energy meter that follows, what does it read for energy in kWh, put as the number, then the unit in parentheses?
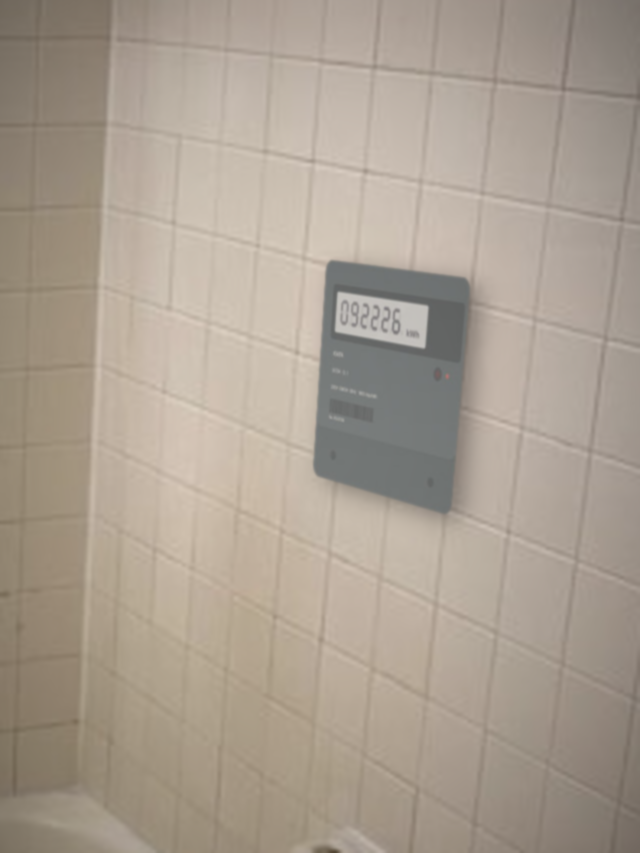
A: 92226 (kWh)
